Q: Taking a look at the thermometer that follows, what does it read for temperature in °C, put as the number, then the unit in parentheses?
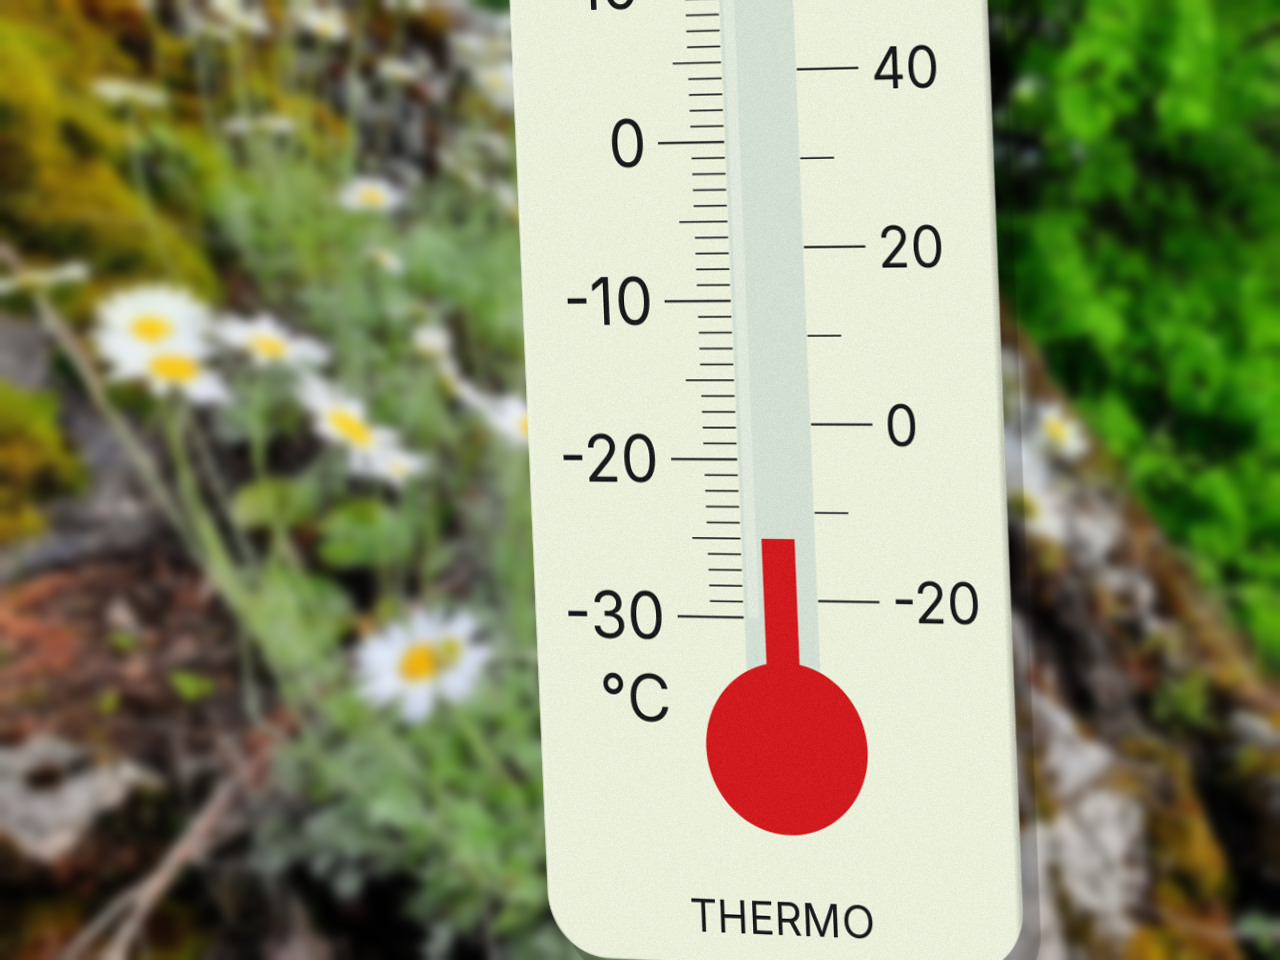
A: -25 (°C)
